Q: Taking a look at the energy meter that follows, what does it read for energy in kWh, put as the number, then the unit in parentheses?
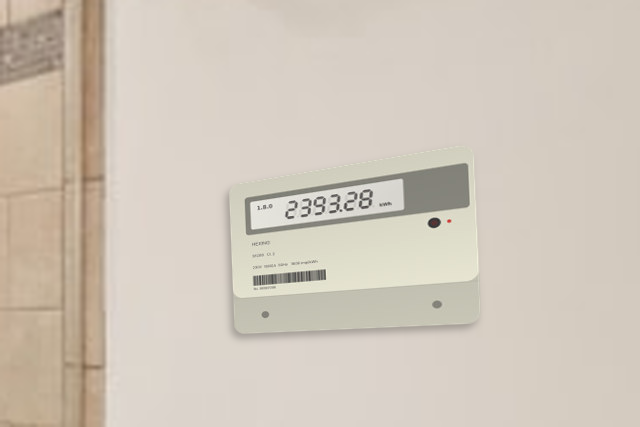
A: 2393.28 (kWh)
